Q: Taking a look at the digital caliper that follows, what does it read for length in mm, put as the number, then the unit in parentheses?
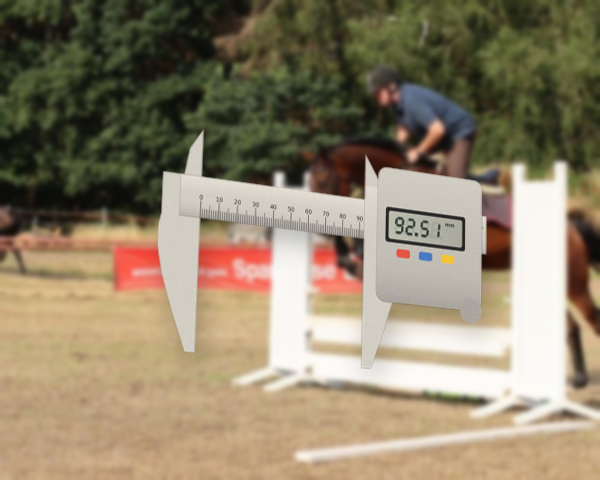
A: 92.51 (mm)
